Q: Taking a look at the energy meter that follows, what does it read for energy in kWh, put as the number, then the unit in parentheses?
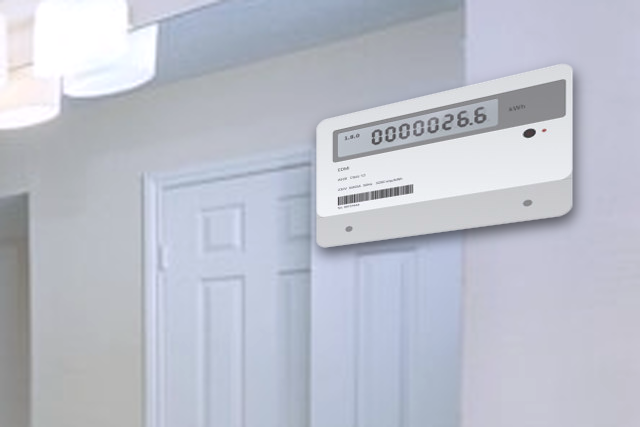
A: 26.6 (kWh)
